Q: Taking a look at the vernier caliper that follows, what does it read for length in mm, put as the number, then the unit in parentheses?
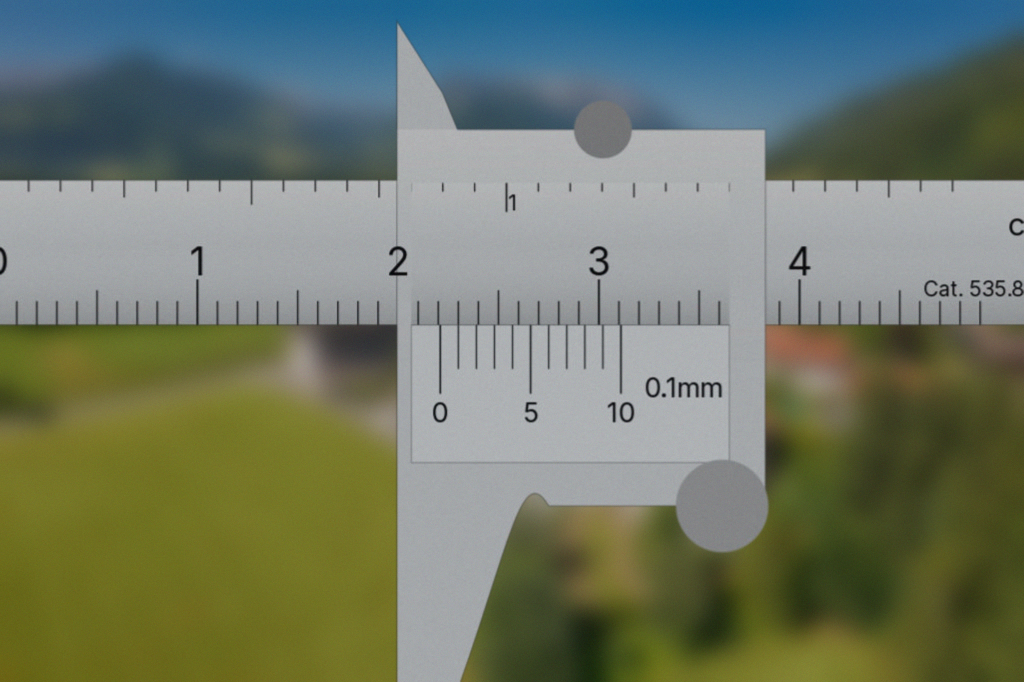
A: 22.1 (mm)
